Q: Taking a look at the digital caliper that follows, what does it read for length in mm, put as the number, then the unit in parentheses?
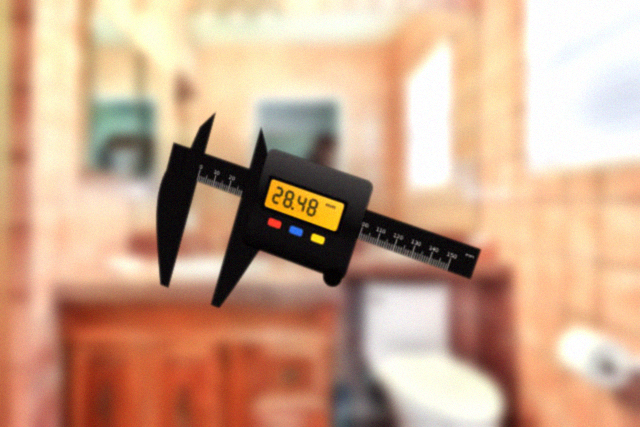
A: 28.48 (mm)
